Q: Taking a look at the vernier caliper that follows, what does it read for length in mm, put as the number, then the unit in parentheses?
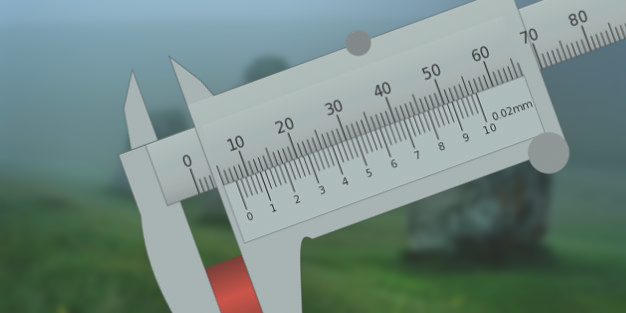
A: 7.5 (mm)
